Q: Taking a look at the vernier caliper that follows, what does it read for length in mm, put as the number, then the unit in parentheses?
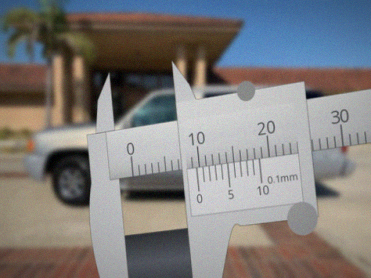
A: 9.6 (mm)
